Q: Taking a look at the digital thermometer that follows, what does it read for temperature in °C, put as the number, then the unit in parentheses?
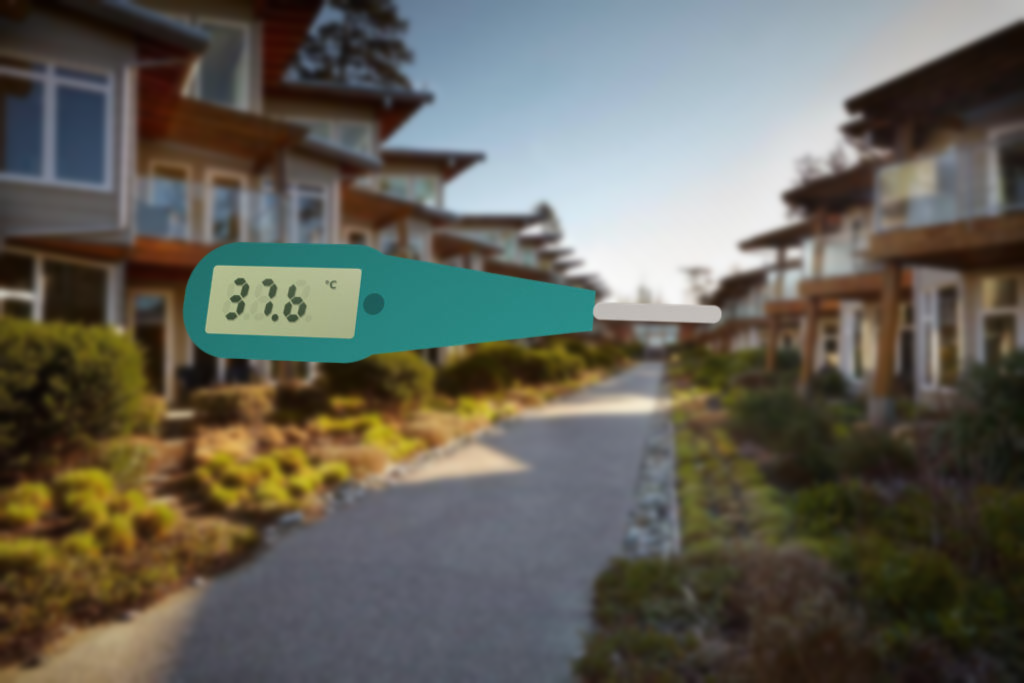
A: 37.6 (°C)
